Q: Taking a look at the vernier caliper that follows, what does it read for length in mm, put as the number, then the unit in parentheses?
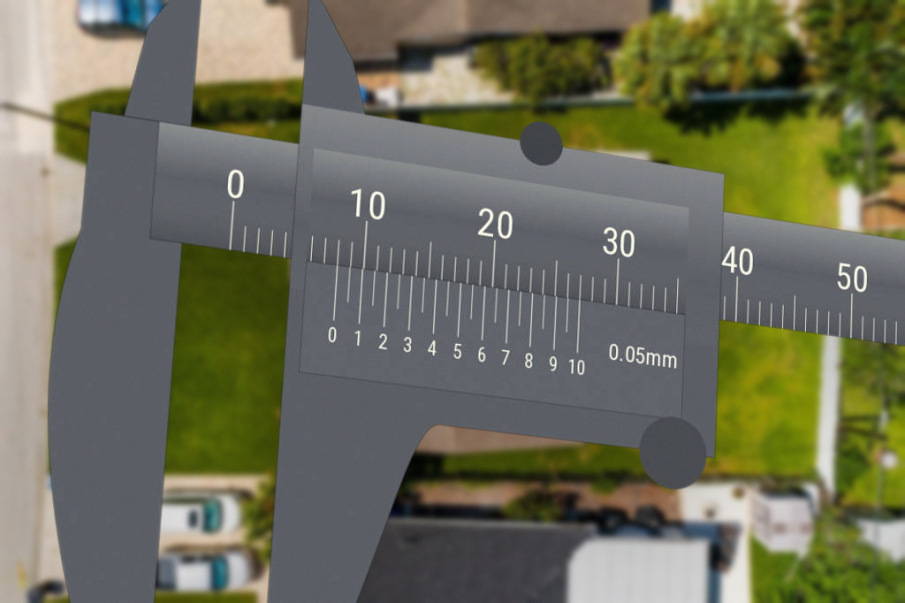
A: 8.0 (mm)
